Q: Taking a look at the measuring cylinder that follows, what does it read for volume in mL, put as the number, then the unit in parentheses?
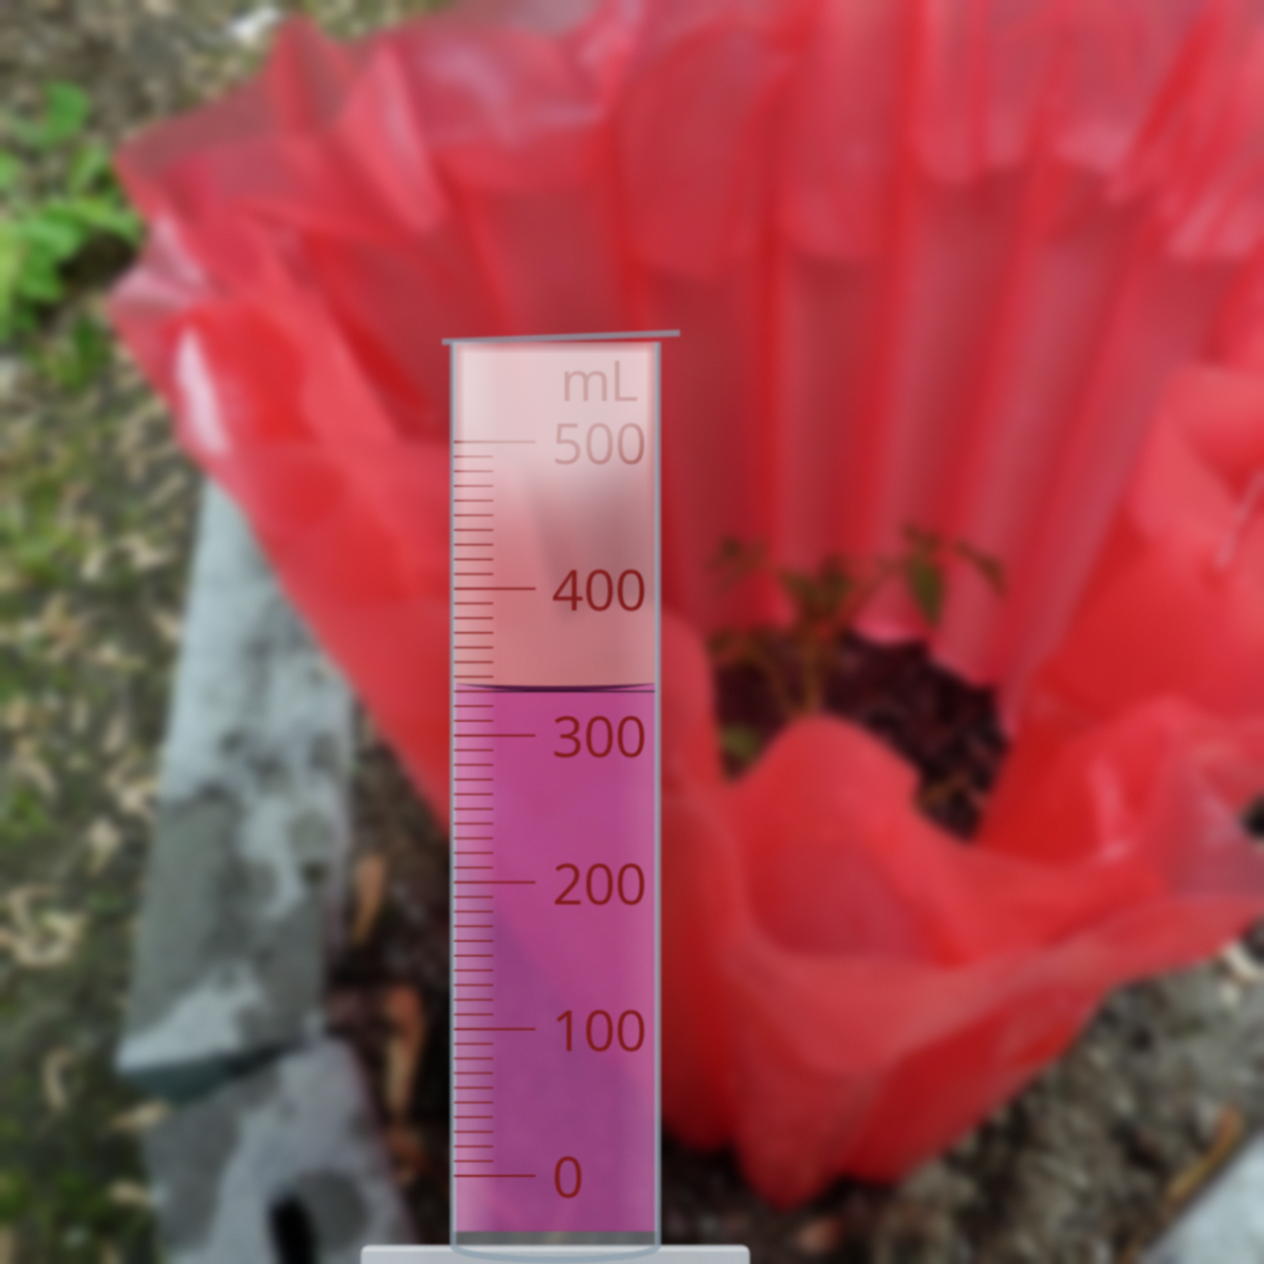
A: 330 (mL)
